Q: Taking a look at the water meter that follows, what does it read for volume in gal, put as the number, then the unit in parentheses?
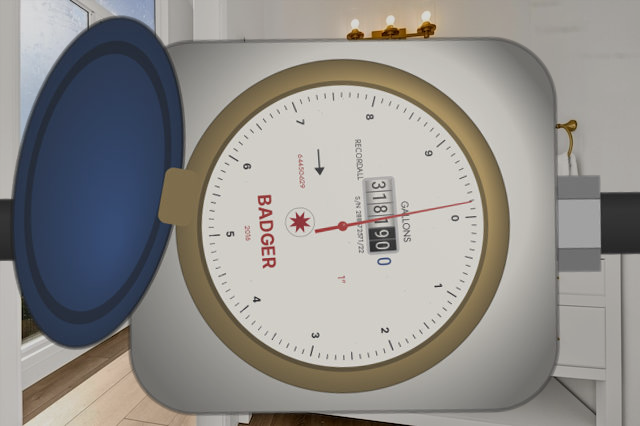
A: 3181899.8 (gal)
